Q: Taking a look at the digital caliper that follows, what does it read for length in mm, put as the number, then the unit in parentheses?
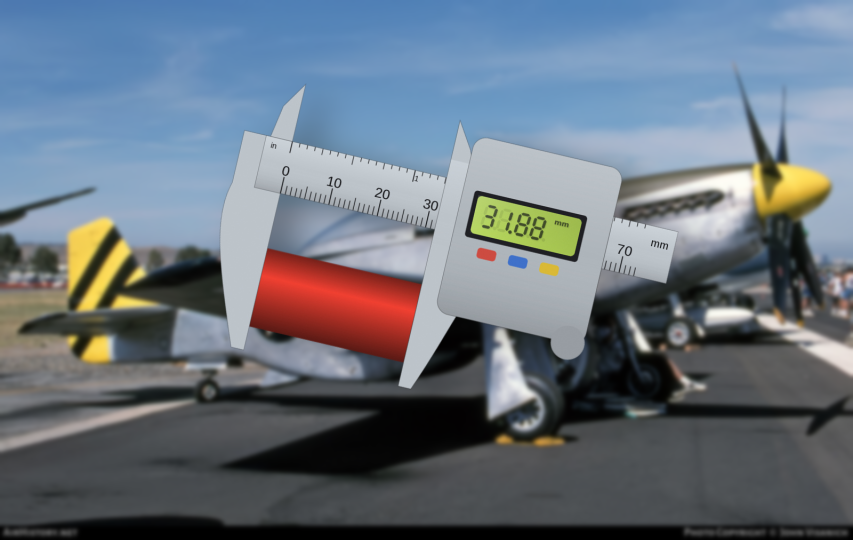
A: 31.88 (mm)
